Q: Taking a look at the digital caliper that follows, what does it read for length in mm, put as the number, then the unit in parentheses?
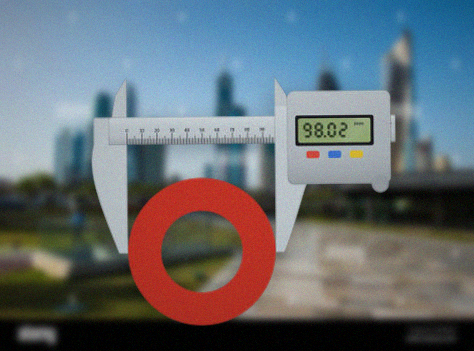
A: 98.02 (mm)
